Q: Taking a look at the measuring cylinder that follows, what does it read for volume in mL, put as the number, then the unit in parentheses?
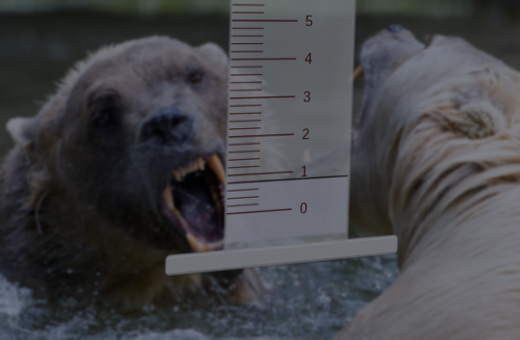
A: 0.8 (mL)
